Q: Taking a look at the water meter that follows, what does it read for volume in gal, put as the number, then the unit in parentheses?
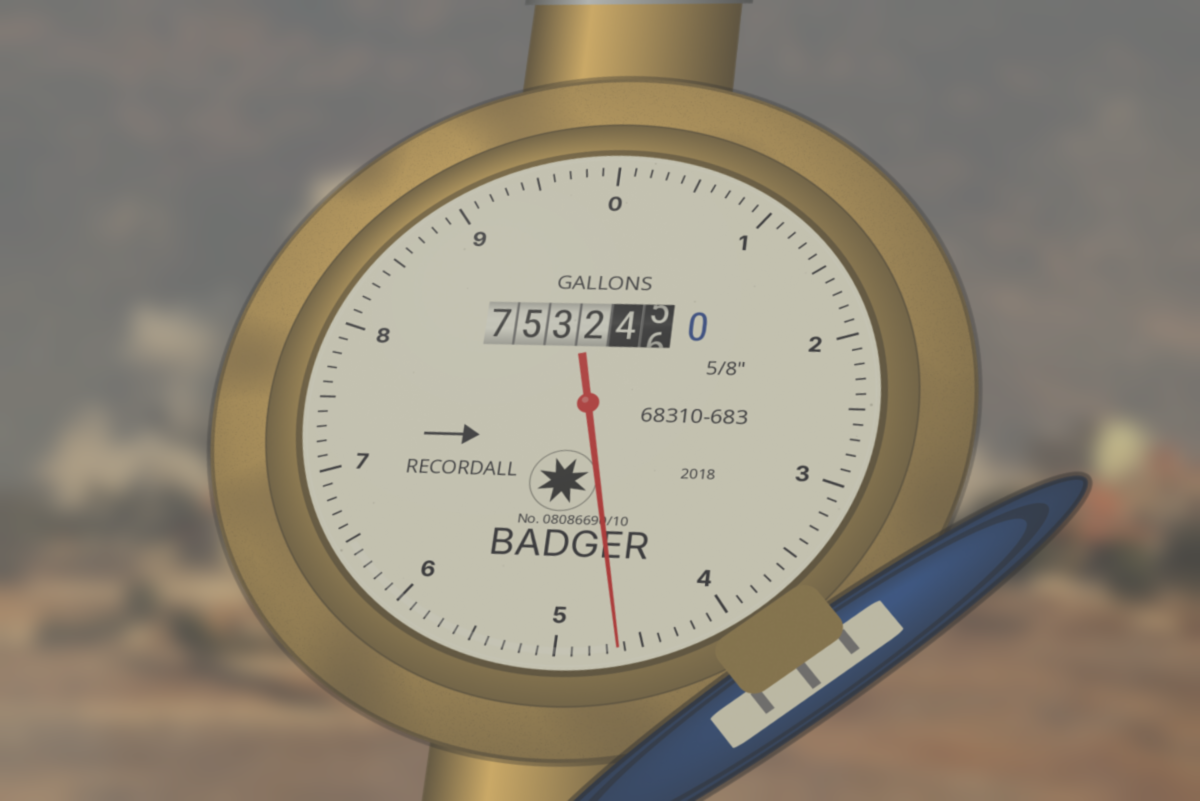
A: 7532454.6 (gal)
